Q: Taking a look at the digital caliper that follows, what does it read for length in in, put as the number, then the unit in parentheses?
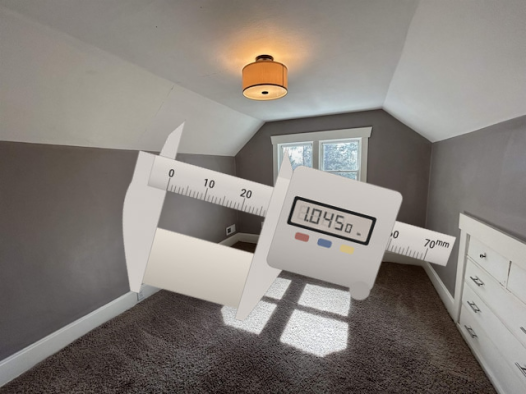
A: 1.0450 (in)
